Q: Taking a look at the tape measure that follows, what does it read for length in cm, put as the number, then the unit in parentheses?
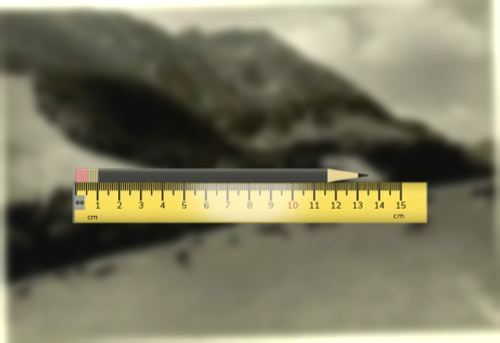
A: 13.5 (cm)
